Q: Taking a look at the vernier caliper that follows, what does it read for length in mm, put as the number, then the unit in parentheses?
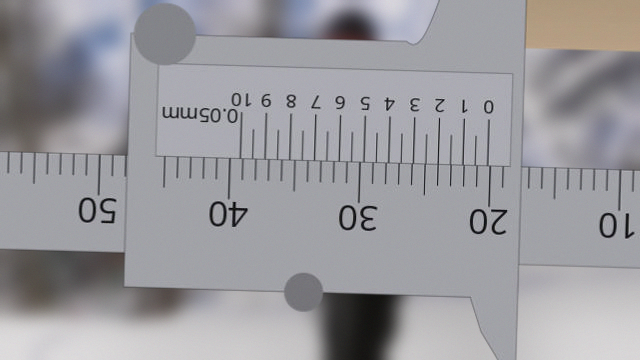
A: 20.2 (mm)
